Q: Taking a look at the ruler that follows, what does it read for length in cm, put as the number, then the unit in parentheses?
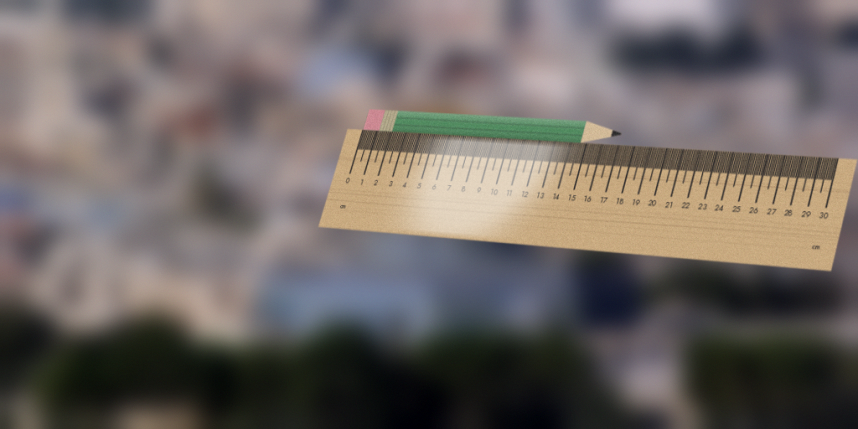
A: 17 (cm)
